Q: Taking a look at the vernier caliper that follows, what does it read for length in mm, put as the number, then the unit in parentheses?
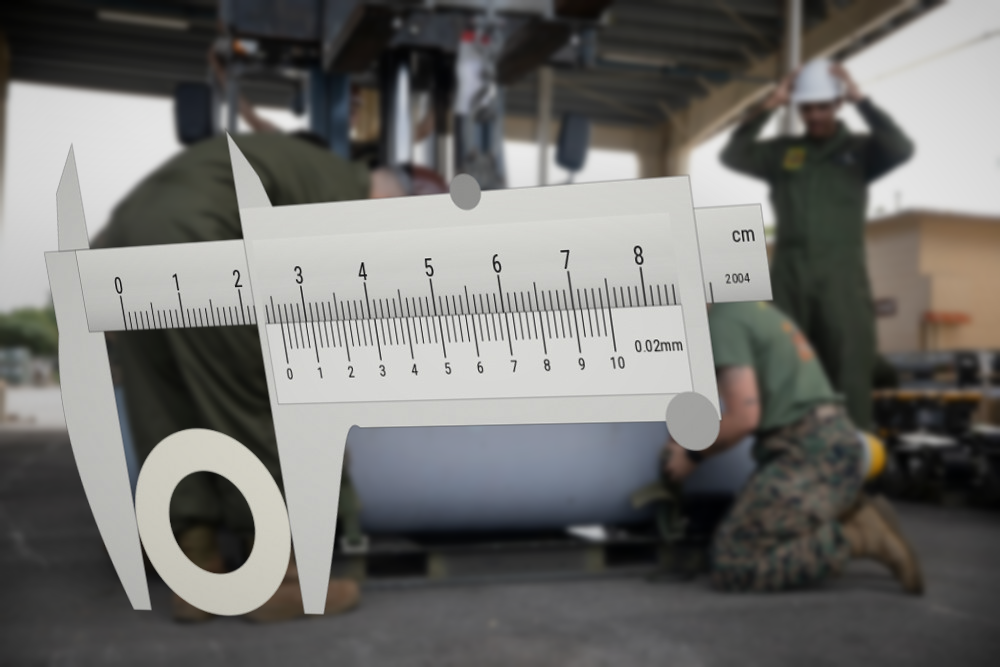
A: 26.0 (mm)
